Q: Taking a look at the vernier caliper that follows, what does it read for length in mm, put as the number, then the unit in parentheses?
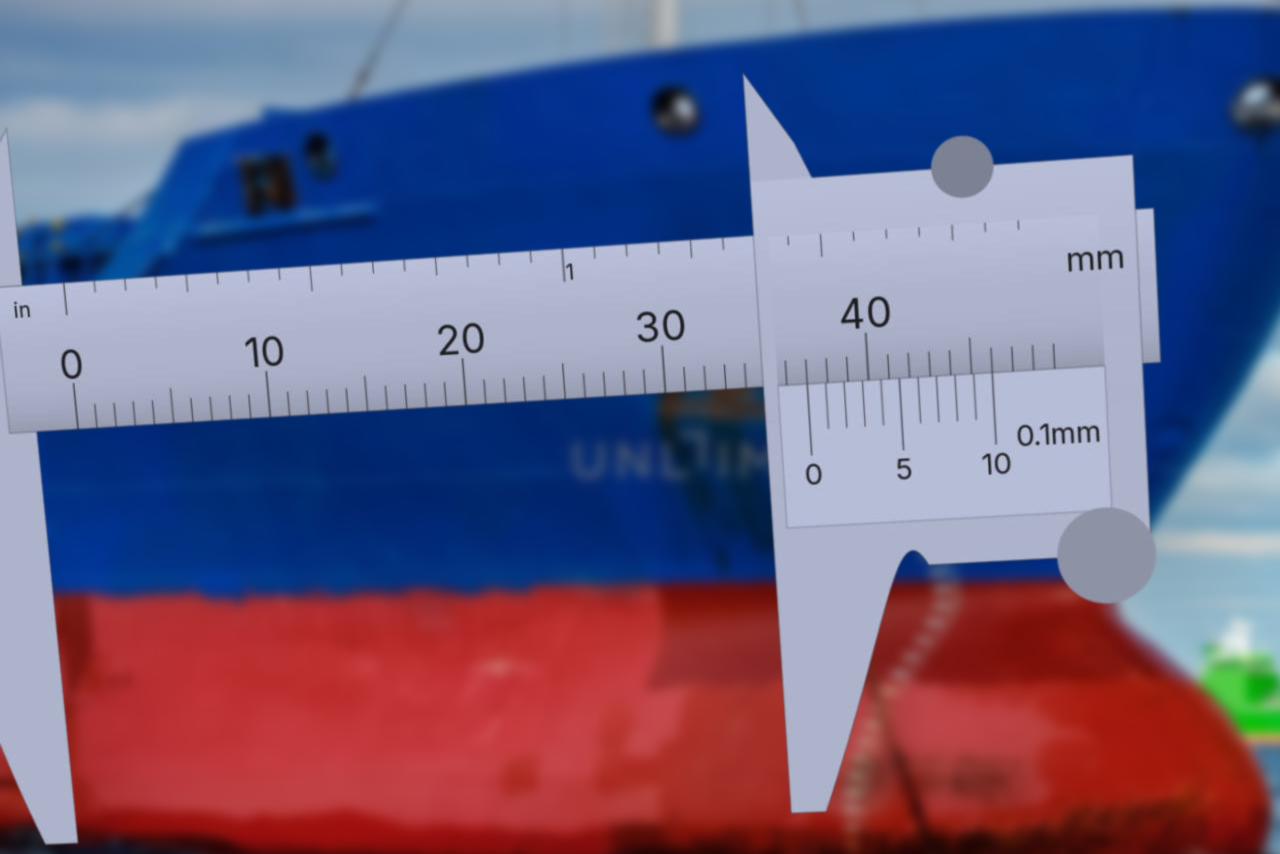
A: 37.0 (mm)
